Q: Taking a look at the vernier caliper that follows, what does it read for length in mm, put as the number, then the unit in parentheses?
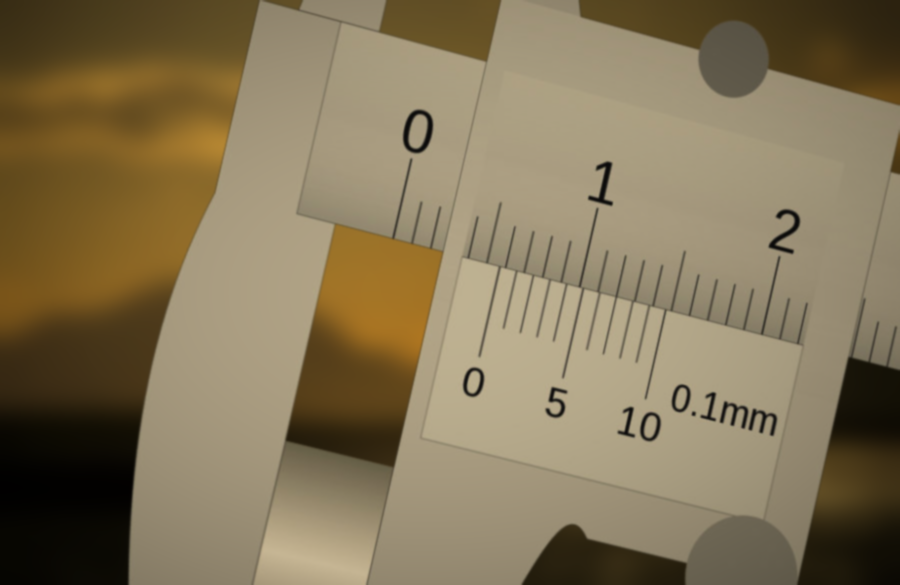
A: 5.7 (mm)
